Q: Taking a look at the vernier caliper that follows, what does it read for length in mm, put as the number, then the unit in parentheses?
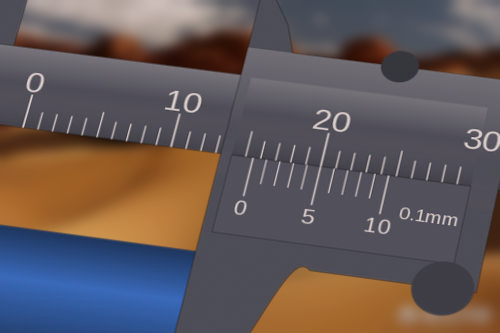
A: 15.5 (mm)
